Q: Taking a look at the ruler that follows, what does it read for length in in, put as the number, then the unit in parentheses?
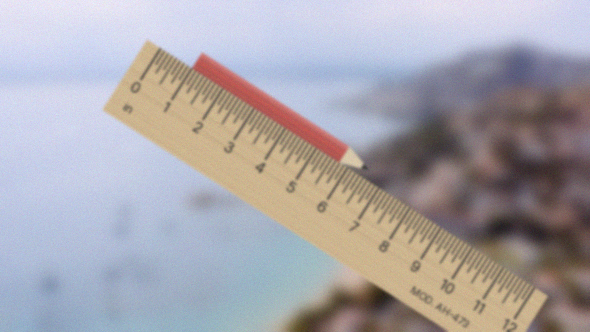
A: 5.5 (in)
